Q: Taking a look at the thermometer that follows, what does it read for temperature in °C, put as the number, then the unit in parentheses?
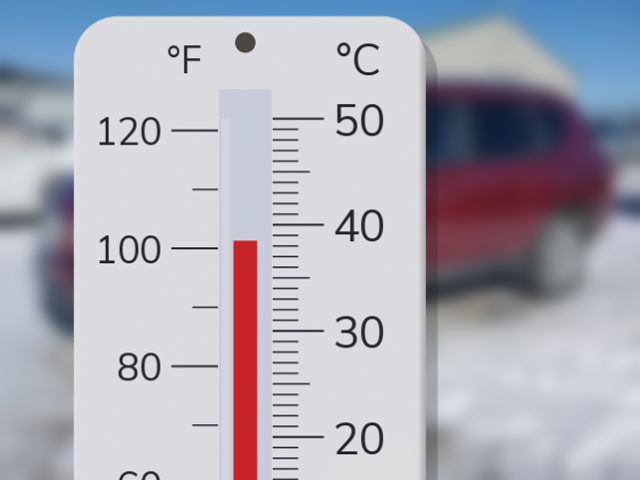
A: 38.5 (°C)
